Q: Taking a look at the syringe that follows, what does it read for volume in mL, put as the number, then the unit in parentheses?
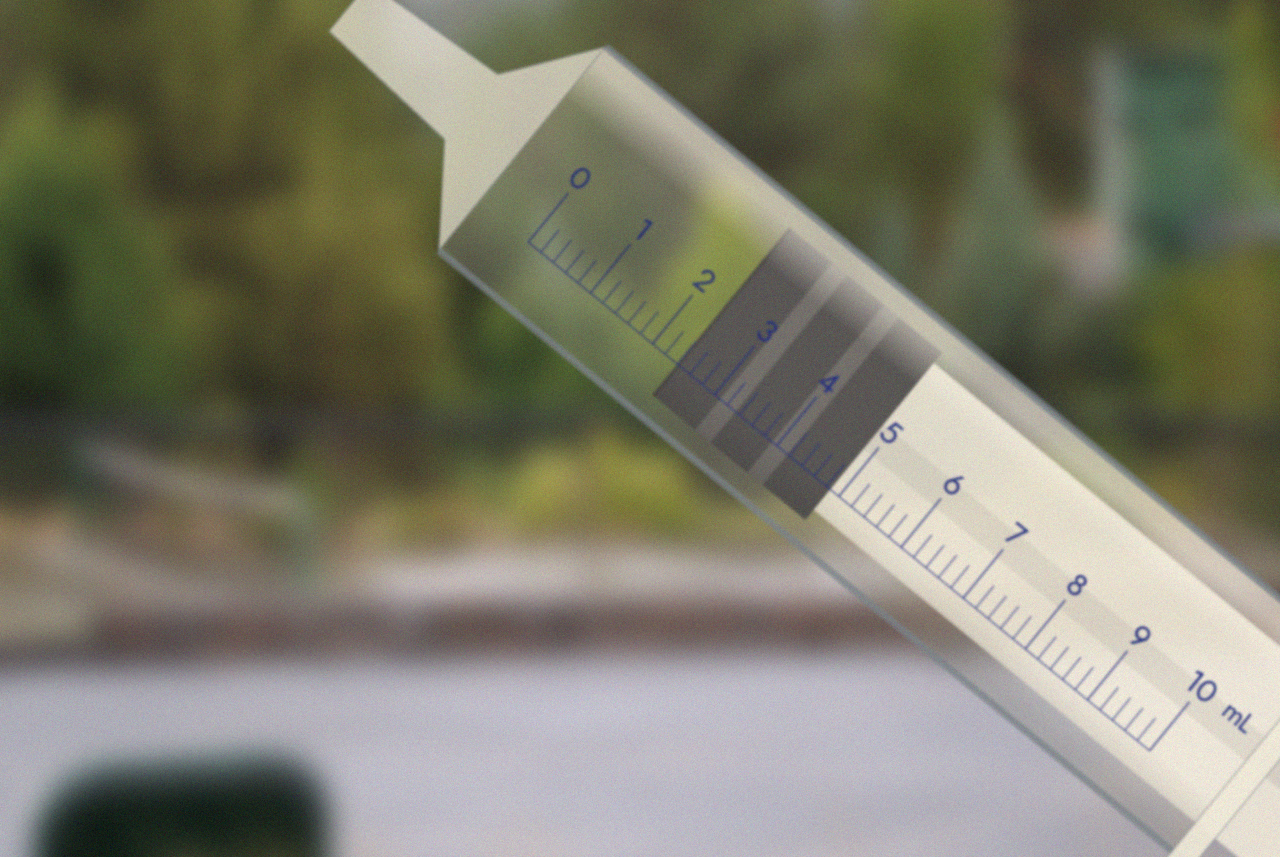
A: 2.4 (mL)
